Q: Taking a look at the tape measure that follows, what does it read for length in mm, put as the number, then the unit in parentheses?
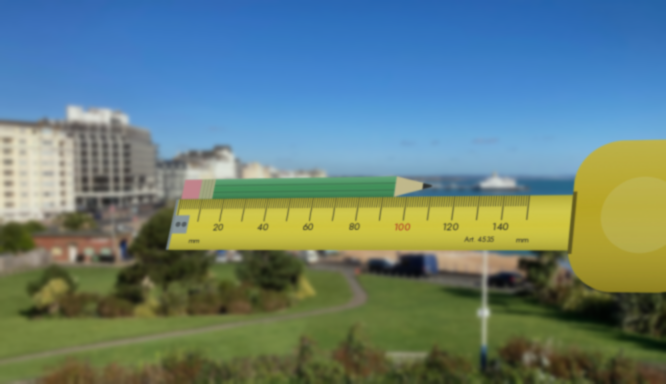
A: 110 (mm)
